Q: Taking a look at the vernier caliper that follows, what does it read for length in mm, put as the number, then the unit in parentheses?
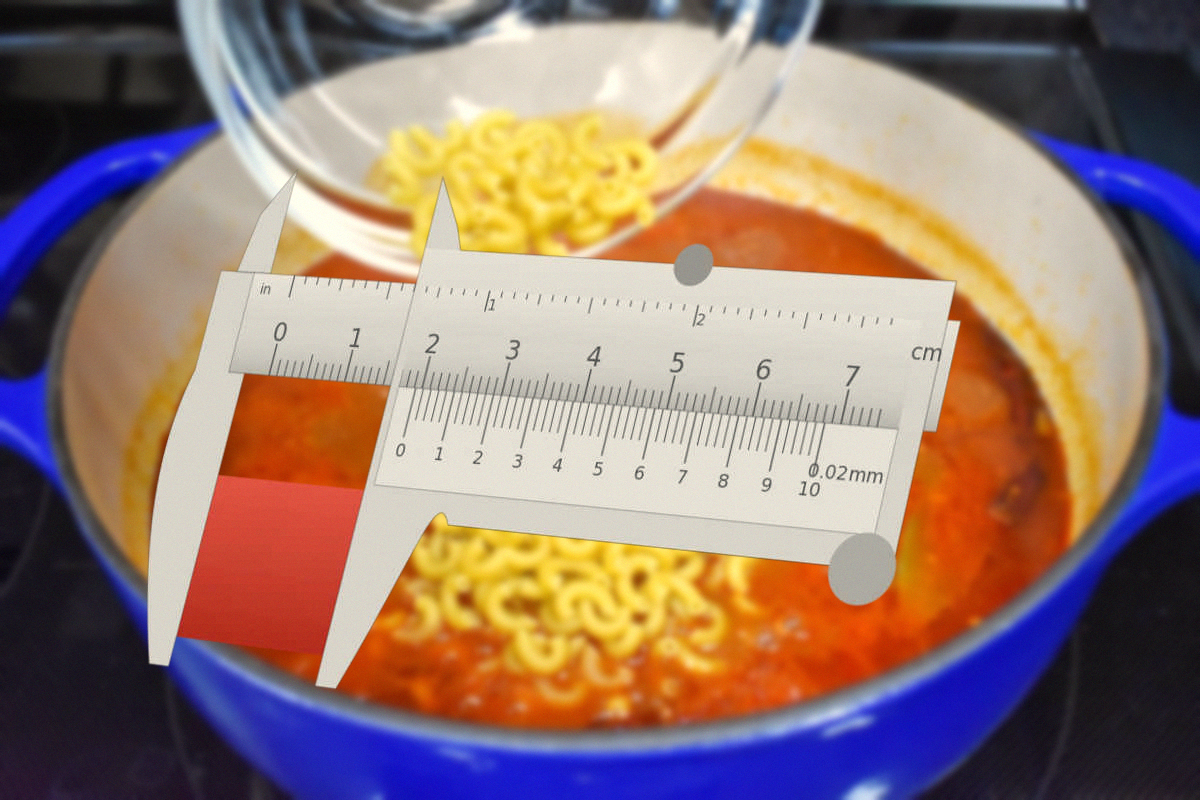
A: 19.2 (mm)
